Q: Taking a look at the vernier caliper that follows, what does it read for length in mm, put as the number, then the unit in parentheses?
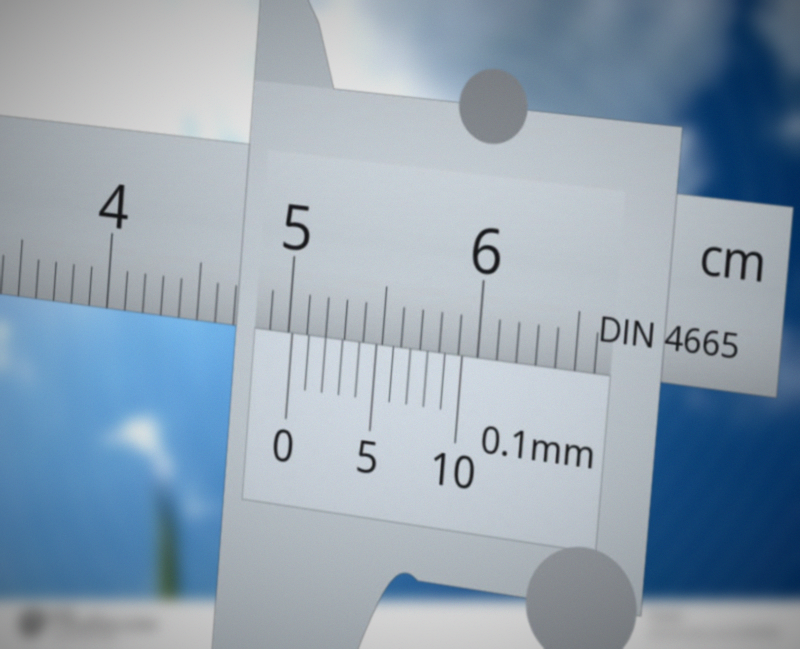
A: 50.2 (mm)
